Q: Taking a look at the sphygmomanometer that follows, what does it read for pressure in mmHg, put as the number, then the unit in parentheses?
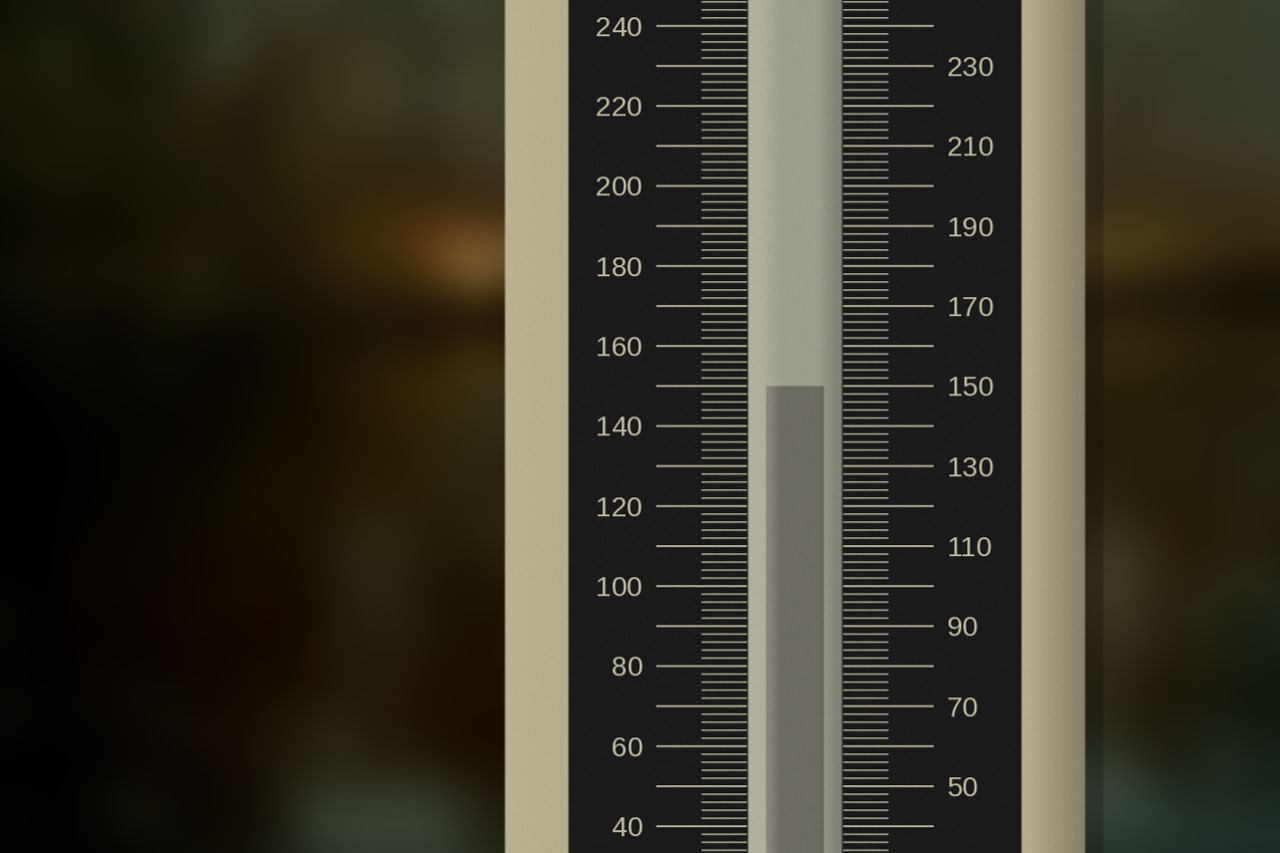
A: 150 (mmHg)
